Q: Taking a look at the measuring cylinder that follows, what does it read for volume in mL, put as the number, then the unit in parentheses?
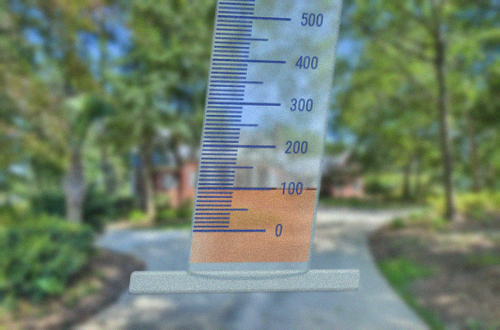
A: 100 (mL)
